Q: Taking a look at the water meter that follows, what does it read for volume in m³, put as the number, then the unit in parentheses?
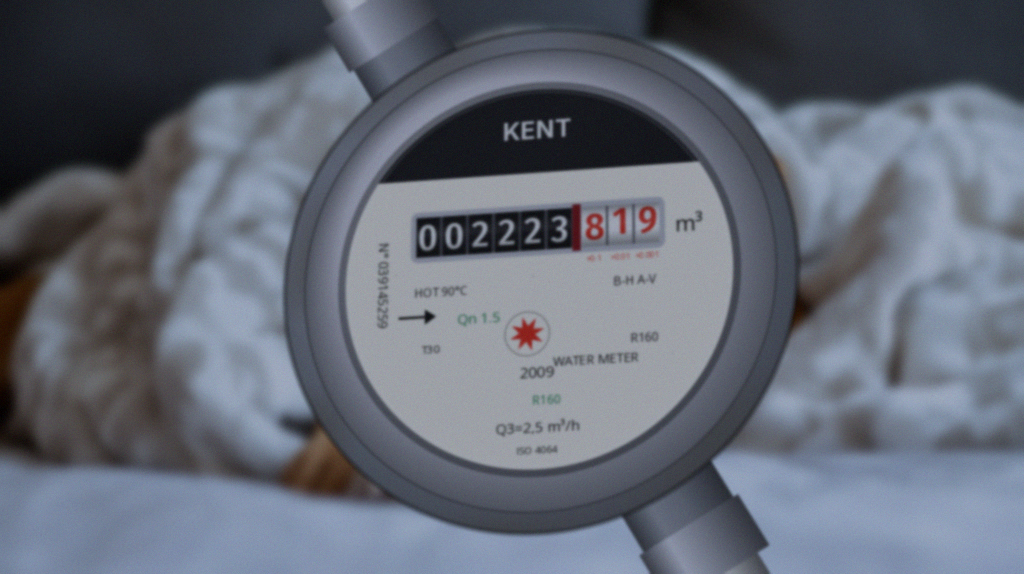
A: 2223.819 (m³)
